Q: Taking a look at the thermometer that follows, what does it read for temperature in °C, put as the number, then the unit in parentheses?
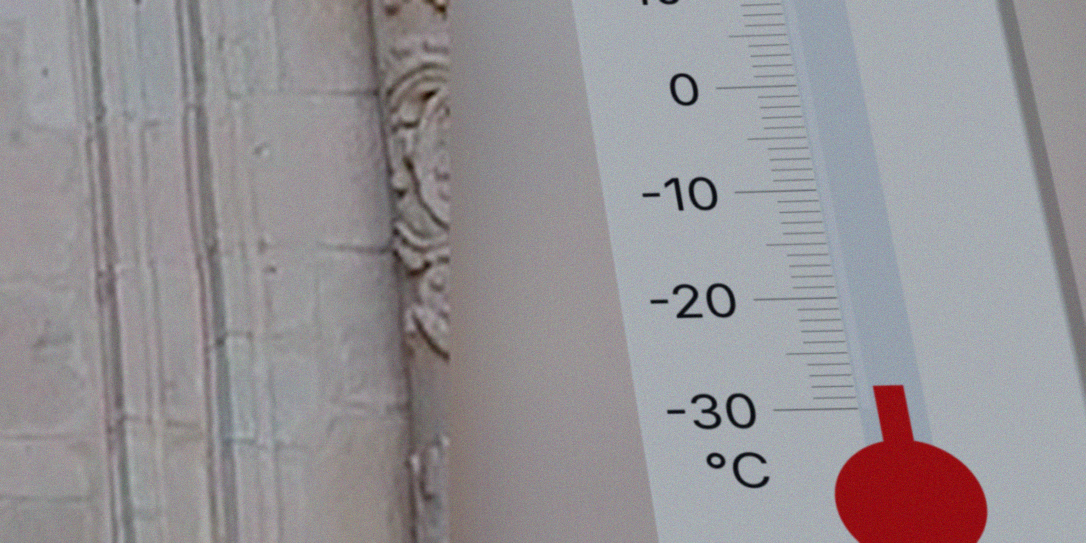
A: -28 (°C)
